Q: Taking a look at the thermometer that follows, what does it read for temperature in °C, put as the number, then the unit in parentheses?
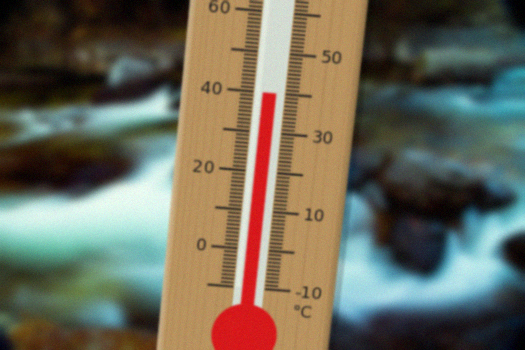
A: 40 (°C)
